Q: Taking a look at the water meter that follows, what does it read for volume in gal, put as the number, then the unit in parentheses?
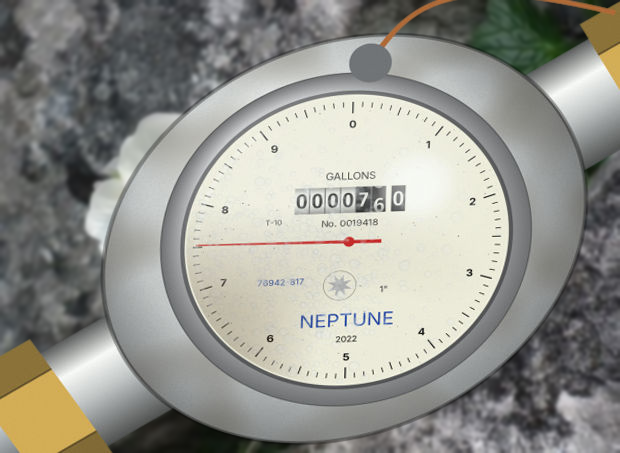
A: 757.5 (gal)
